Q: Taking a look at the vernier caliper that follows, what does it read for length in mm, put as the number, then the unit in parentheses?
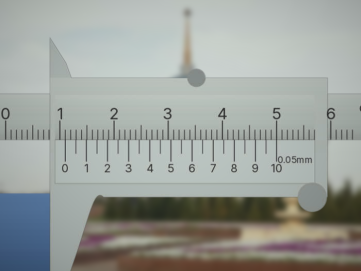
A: 11.0 (mm)
